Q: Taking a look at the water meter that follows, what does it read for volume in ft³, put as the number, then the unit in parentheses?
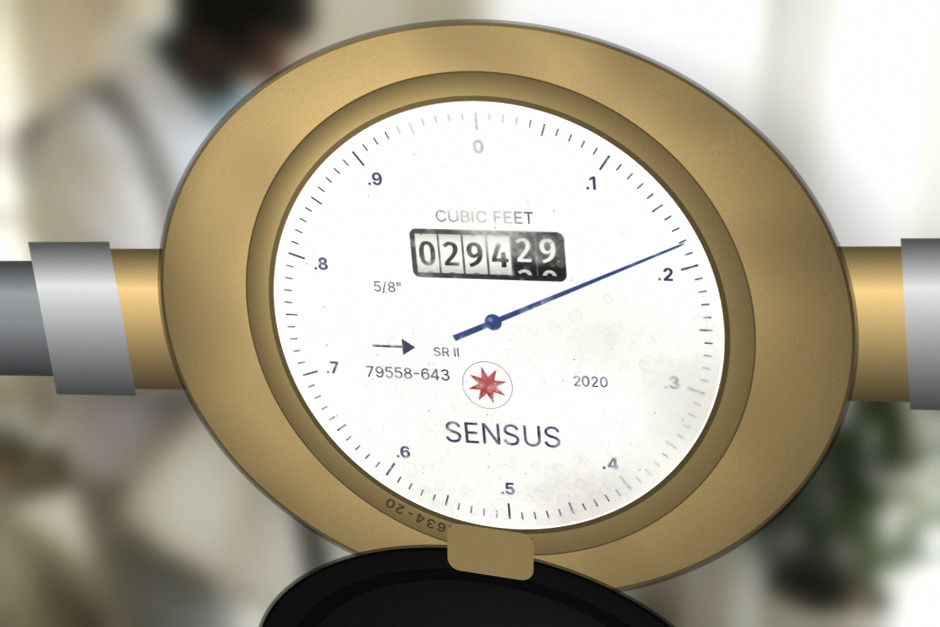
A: 29429.18 (ft³)
